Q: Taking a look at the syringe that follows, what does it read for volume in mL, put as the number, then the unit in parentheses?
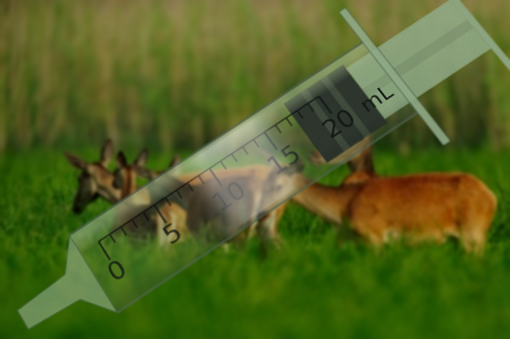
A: 17.5 (mL)
